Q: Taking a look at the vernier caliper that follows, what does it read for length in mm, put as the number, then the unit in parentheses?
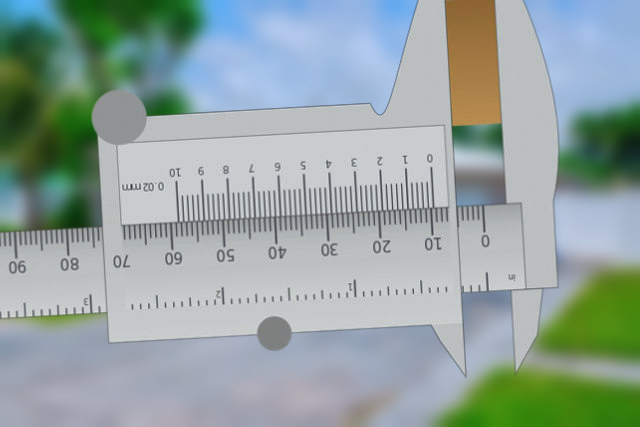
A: 9.5 (mm)
